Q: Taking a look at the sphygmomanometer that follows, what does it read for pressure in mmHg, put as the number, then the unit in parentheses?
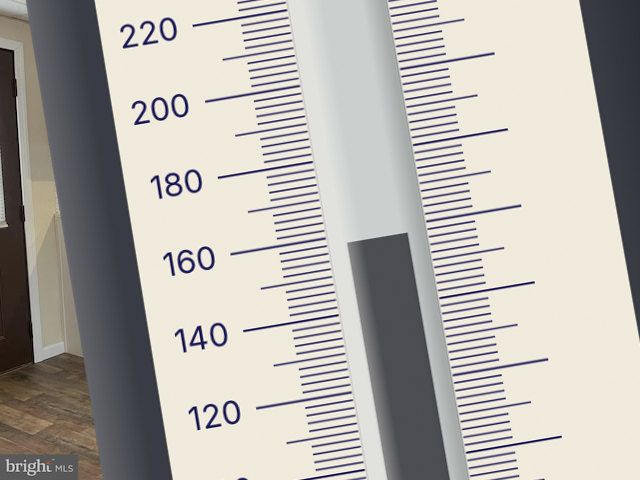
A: 158 (mmHg)
